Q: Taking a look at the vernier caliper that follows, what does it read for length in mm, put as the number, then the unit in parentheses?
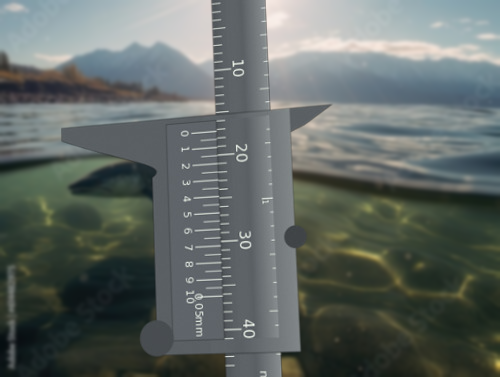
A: 17.2 (mm)
